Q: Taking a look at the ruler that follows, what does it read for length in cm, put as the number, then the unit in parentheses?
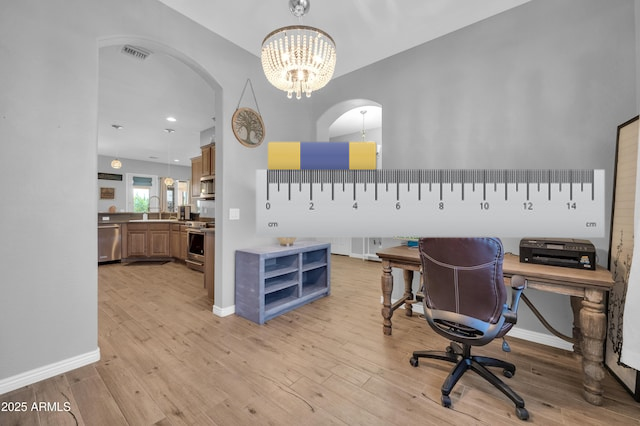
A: 5 (cm)
